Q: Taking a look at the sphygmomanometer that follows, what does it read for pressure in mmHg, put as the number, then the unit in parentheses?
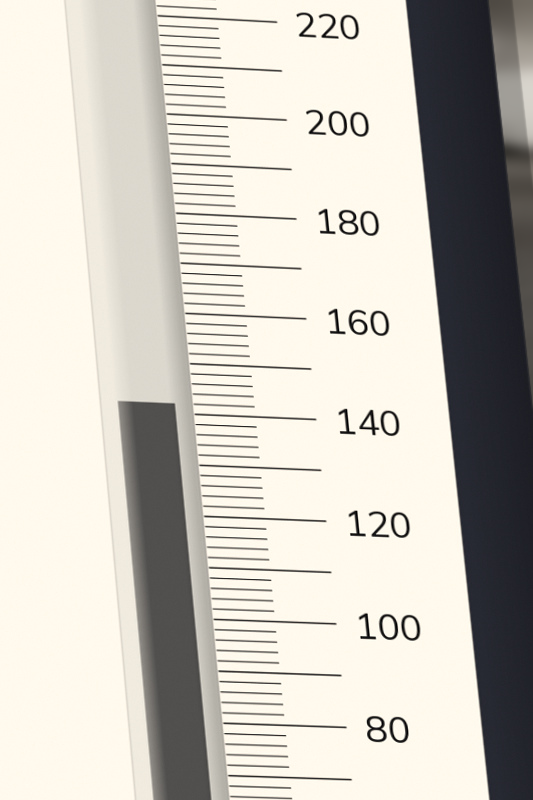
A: 142 (mmHg)
